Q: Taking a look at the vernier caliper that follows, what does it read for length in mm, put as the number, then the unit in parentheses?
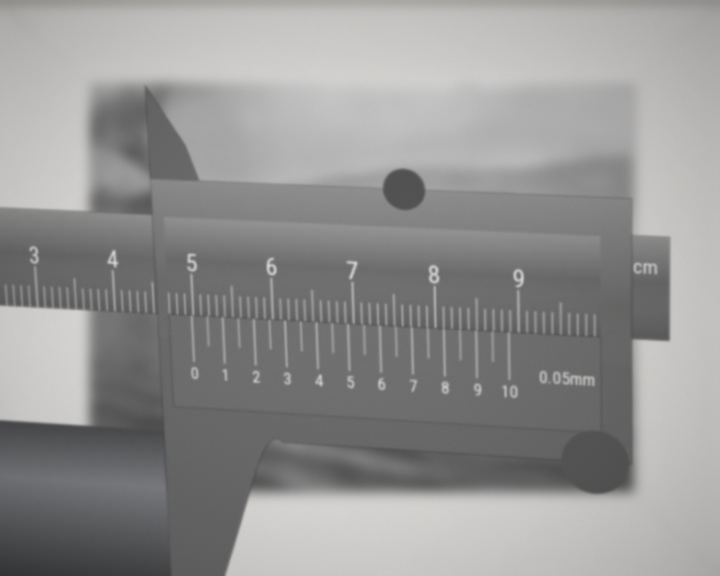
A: 49.8 (mm)
